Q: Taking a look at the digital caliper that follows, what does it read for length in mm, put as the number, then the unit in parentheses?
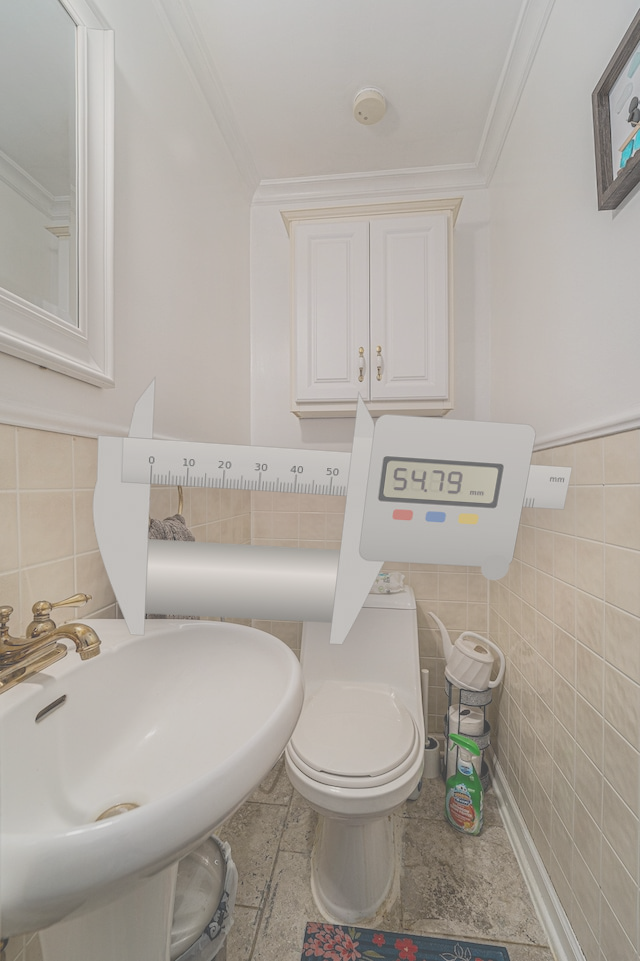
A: 54.79 (mm)
